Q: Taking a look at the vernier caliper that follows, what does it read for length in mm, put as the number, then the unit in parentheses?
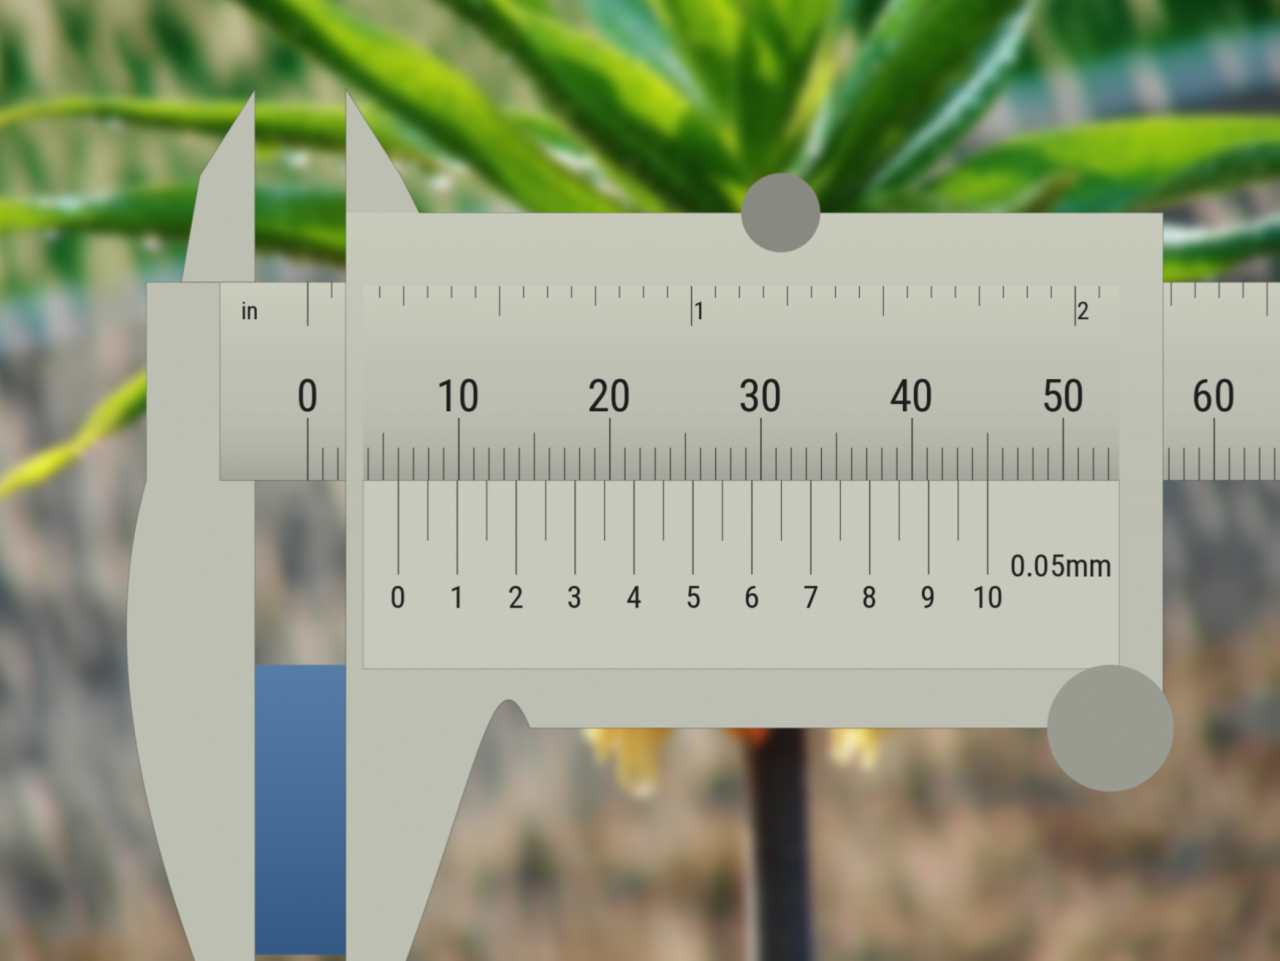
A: 6.0 (mm)
